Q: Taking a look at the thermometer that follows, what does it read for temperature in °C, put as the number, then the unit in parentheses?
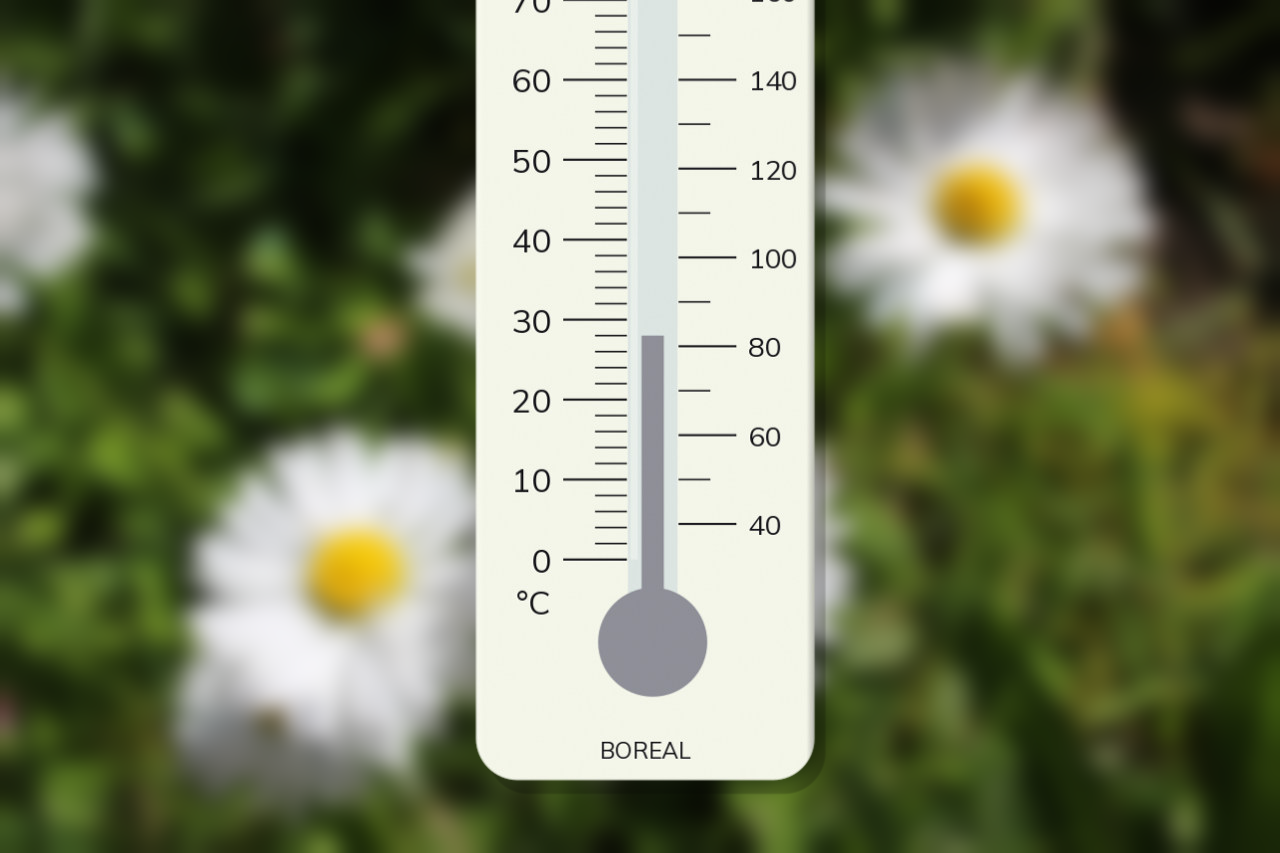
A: 28 (°C)
